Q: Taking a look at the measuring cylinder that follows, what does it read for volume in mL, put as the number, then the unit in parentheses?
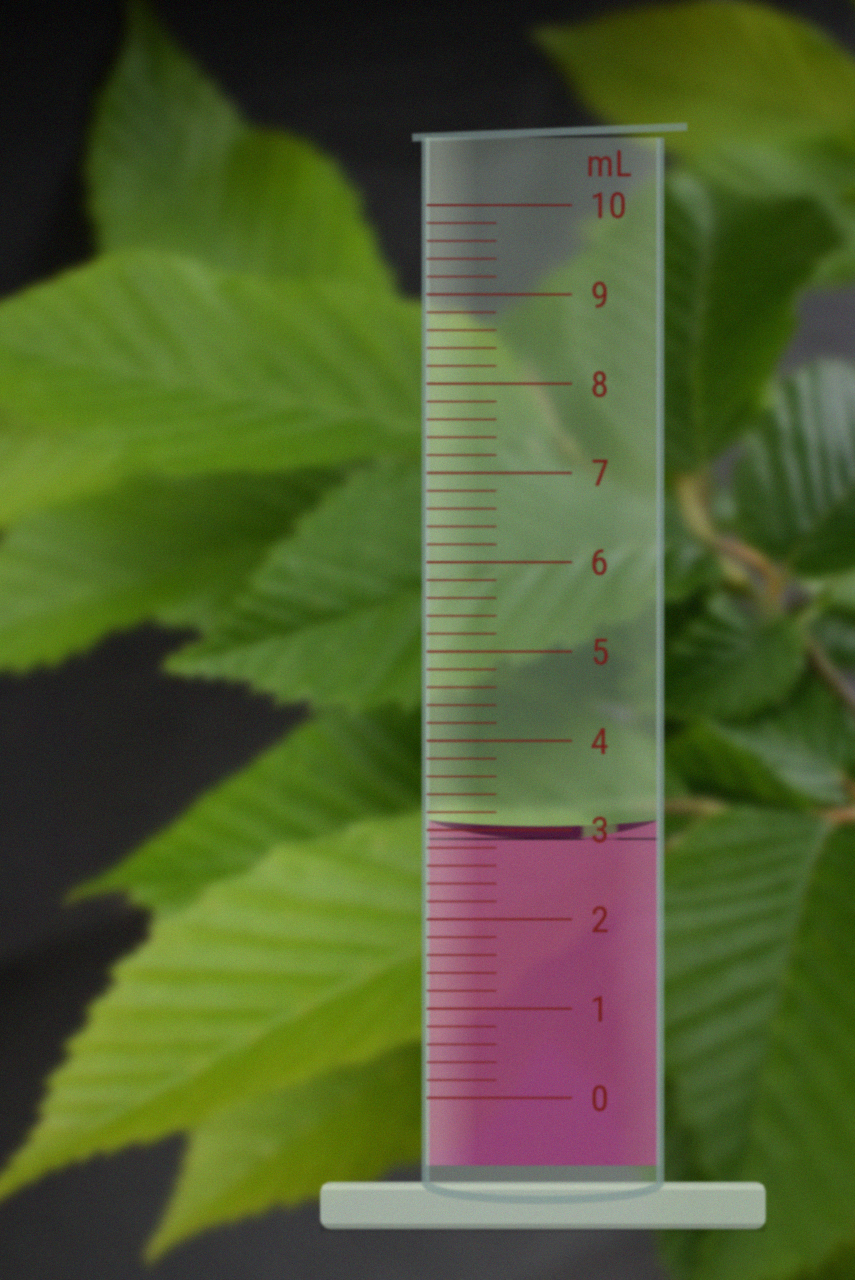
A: 2.9 (mL)
